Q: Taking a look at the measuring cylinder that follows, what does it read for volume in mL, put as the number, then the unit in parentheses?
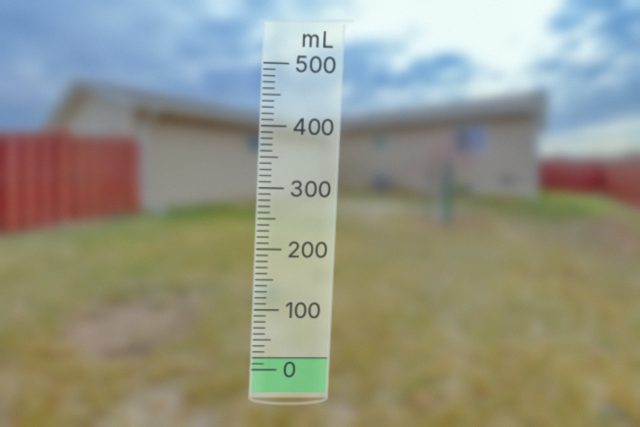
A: 20 (mL)
